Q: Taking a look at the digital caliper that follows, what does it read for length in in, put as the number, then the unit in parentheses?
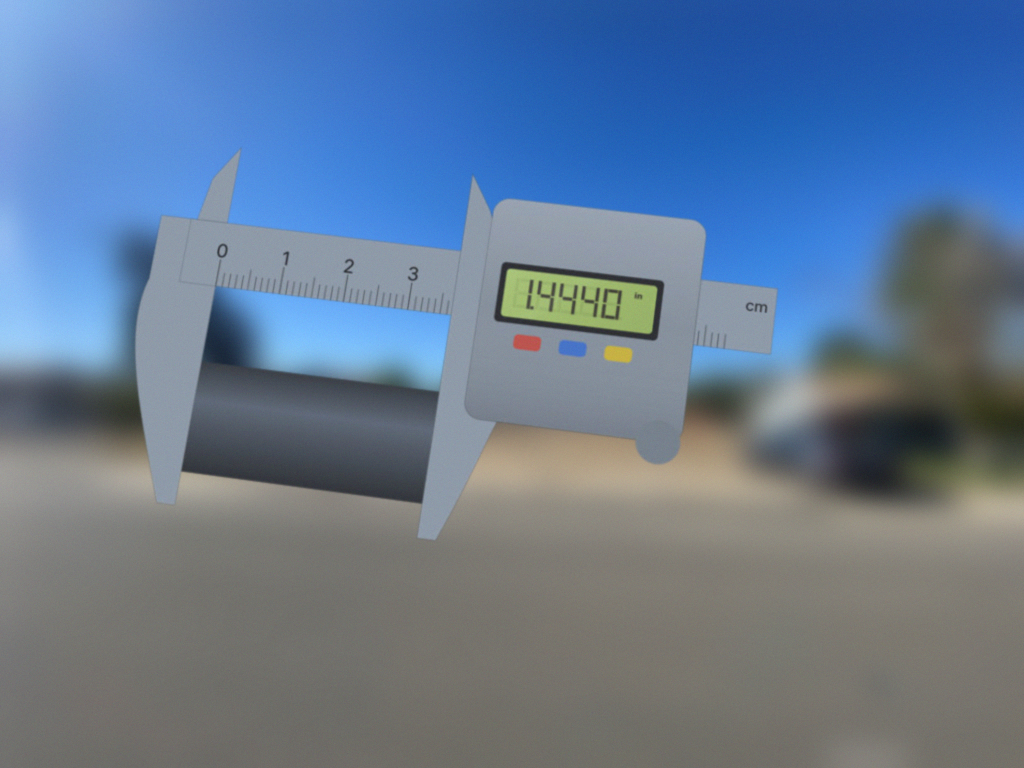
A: 1.4440 (in)
